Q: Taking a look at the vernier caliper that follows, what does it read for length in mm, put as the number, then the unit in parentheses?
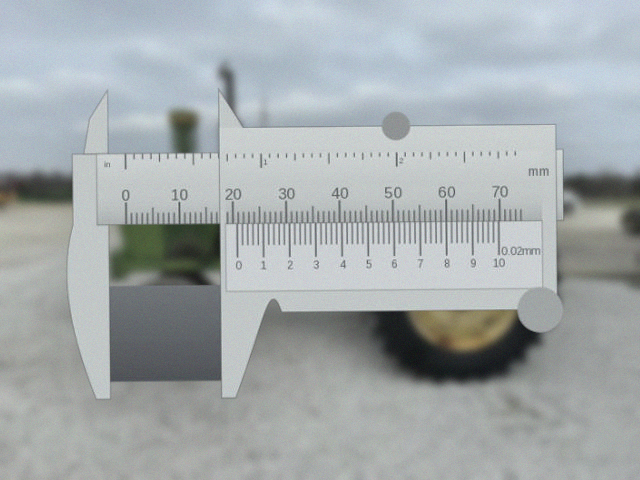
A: 20.8 (mm)
